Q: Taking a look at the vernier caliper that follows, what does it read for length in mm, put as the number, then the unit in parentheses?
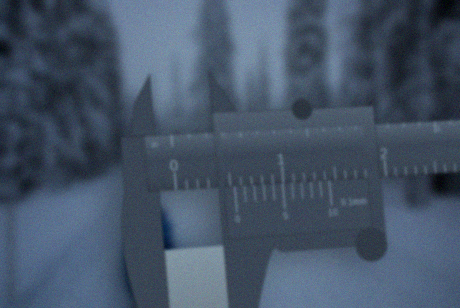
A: 5.4 (mm)
